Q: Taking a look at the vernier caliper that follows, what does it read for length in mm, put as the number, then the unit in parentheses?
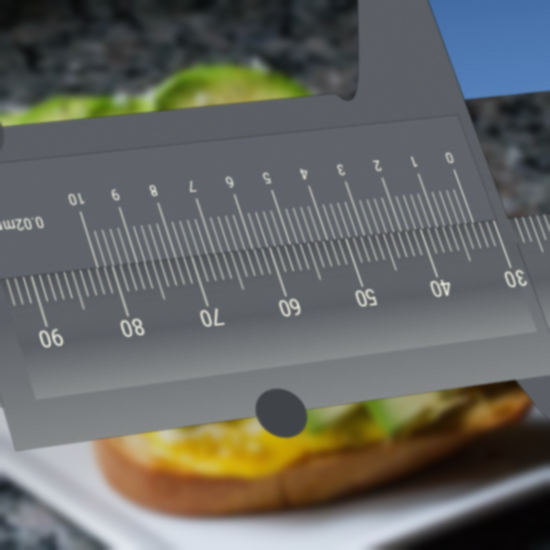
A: 32.8 (mm)
